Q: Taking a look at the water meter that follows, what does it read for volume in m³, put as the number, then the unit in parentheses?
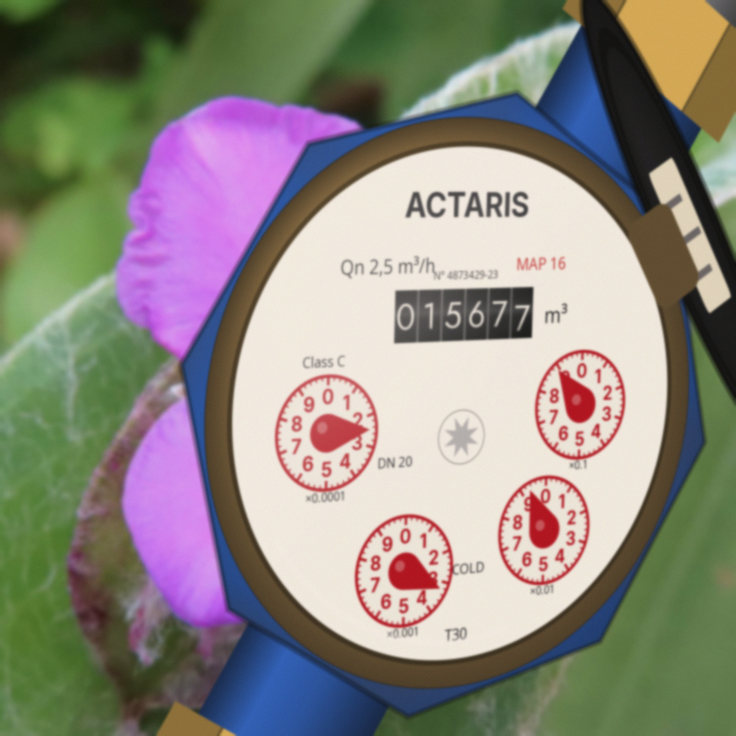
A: 15676.8932 (m³)
